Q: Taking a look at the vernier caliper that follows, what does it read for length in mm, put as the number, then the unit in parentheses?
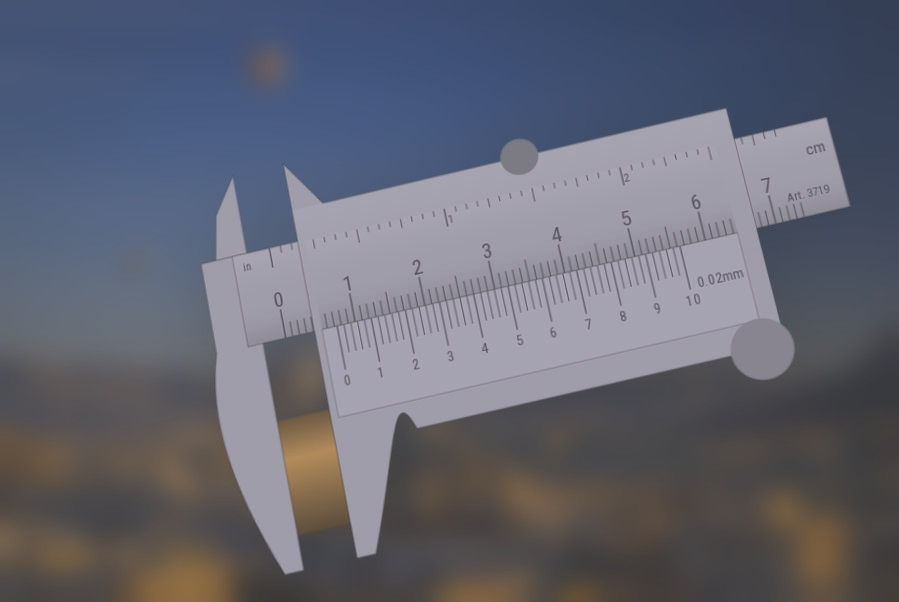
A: 7.4 (mm)
